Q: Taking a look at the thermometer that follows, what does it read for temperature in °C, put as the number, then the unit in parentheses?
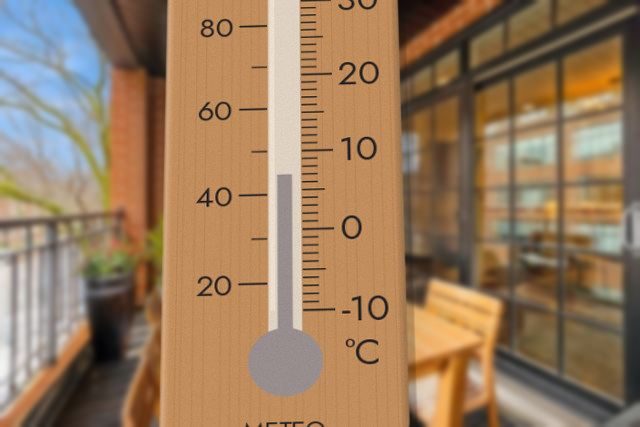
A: 7 (°C)
